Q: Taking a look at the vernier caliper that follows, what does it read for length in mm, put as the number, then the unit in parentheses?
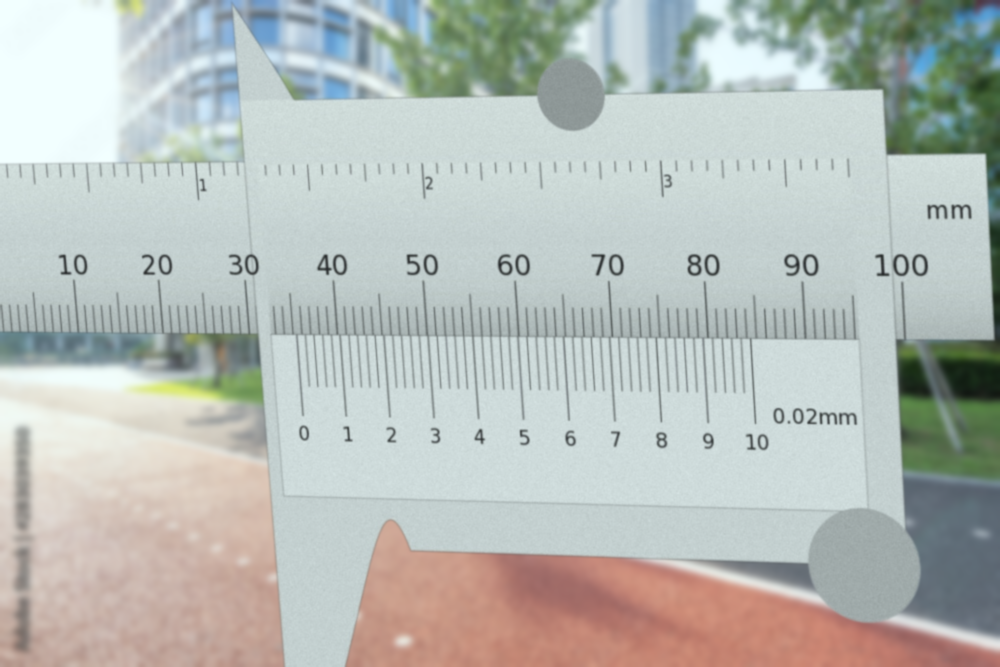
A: 35.4 (mm)
